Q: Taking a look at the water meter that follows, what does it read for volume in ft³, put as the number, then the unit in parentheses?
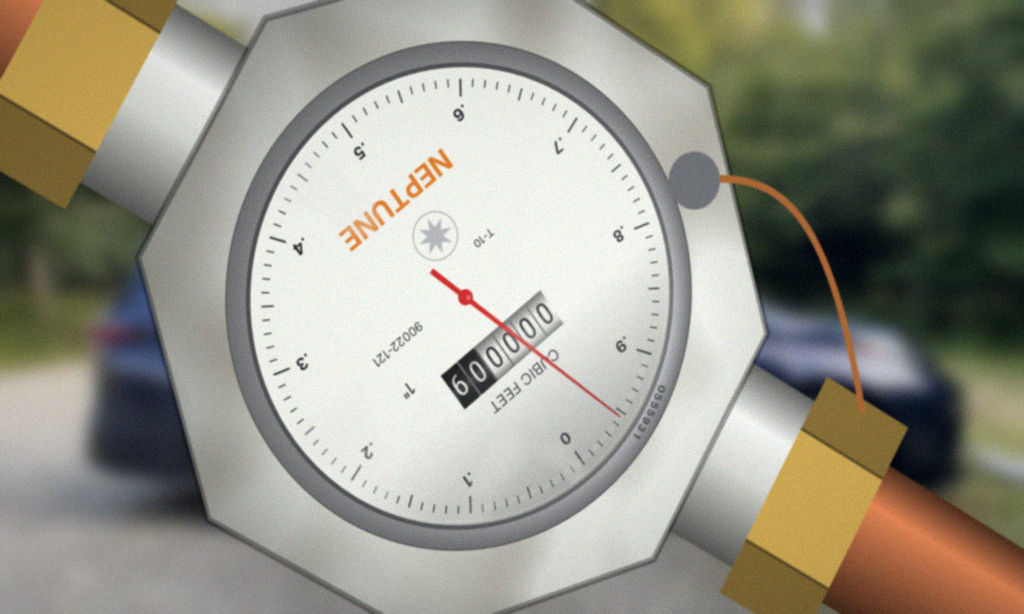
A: 8.95 (ft³)
